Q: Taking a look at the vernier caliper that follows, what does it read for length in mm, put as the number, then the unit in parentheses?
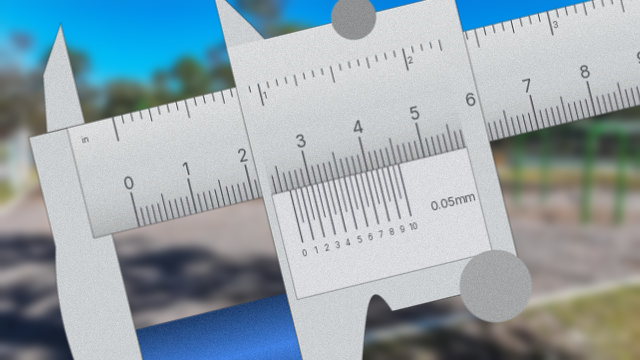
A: 26.4 (mm)
